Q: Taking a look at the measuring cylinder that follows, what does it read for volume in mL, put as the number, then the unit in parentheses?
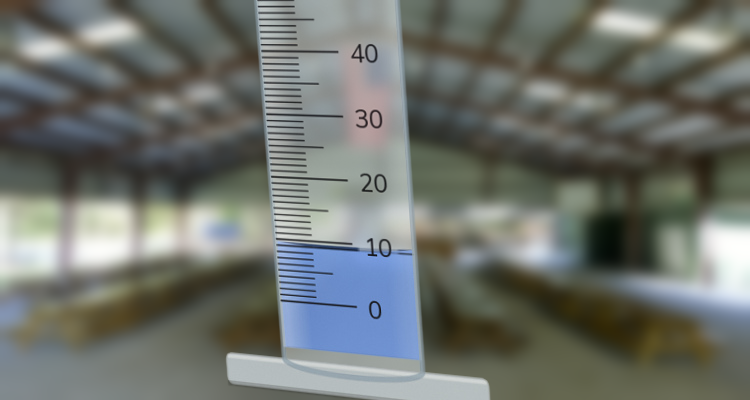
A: 9 (mL)
